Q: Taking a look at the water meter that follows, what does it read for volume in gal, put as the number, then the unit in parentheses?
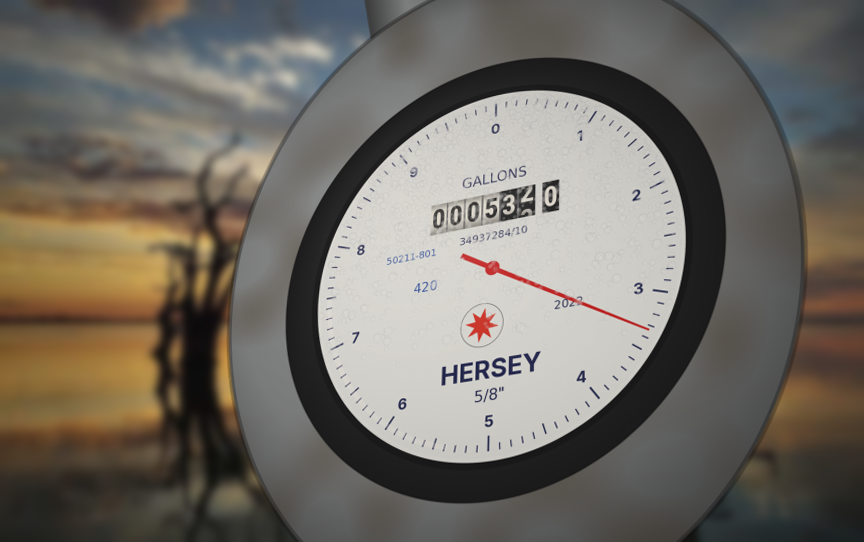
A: 5323.3 (gal)
